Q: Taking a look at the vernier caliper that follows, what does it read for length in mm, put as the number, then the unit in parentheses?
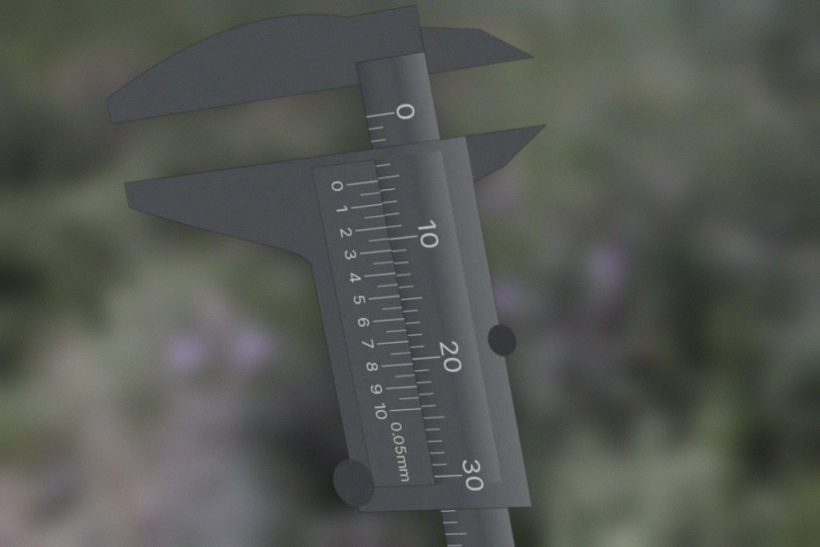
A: 5.2 (mm)
